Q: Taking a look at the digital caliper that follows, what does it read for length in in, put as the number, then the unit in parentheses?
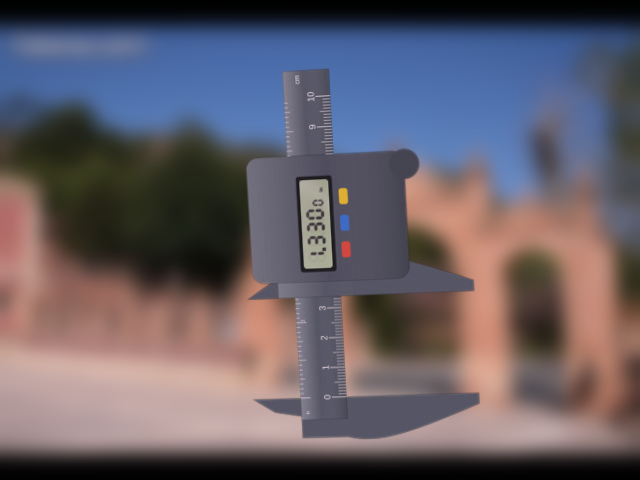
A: 1.3300 (in)
